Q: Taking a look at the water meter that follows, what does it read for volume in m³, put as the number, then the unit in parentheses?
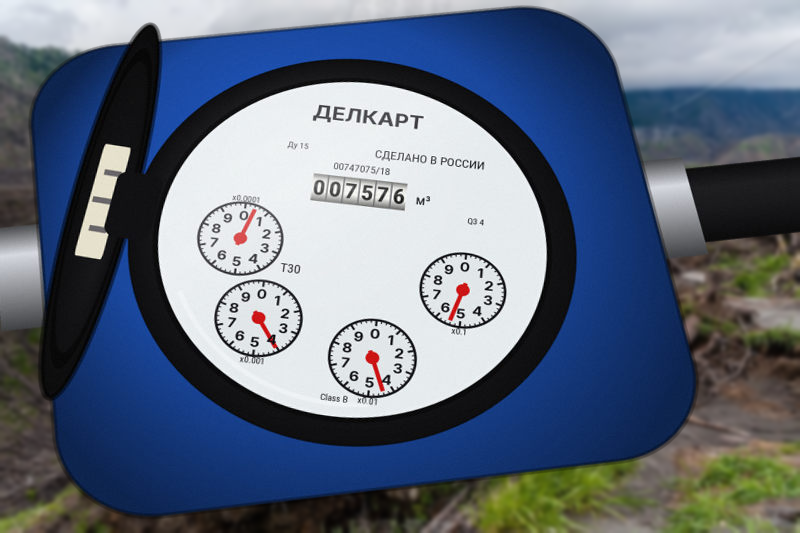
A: 7576.5440 (m³)
